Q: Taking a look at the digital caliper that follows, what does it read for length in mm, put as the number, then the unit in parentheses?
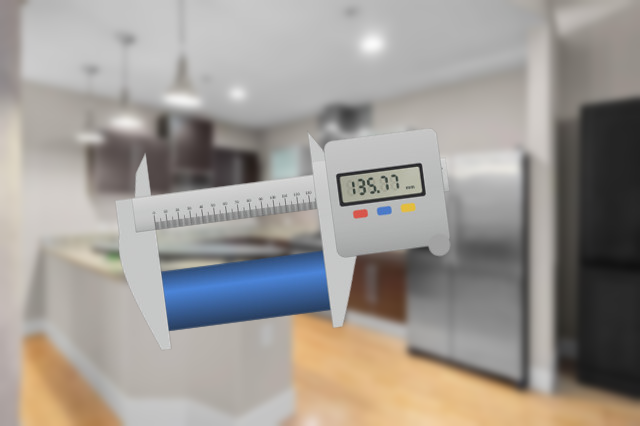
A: 135.77 (mm)
